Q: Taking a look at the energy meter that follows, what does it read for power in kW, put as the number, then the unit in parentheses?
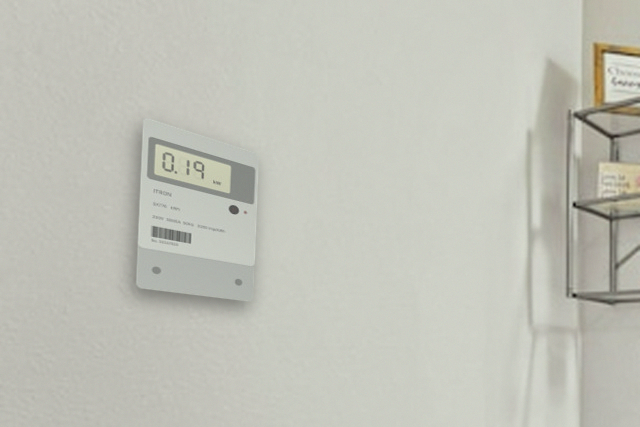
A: 0.19 (kW)
